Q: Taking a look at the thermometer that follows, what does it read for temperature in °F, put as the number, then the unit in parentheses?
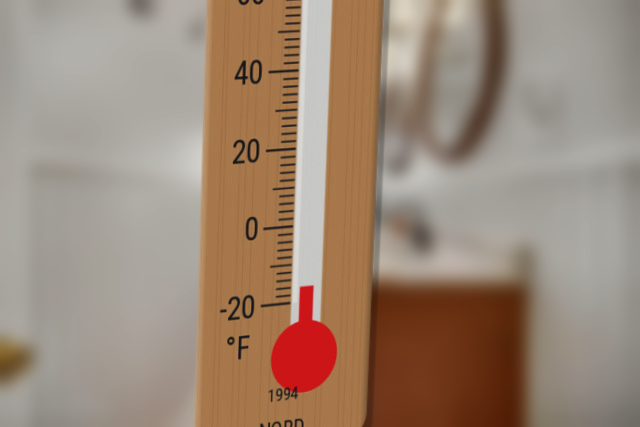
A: -16 (°F)
